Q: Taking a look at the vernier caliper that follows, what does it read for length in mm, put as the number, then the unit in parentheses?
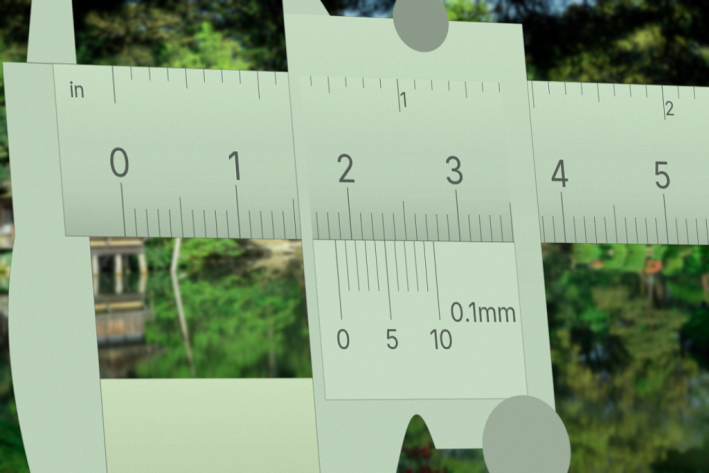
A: 18.5 (mm)
